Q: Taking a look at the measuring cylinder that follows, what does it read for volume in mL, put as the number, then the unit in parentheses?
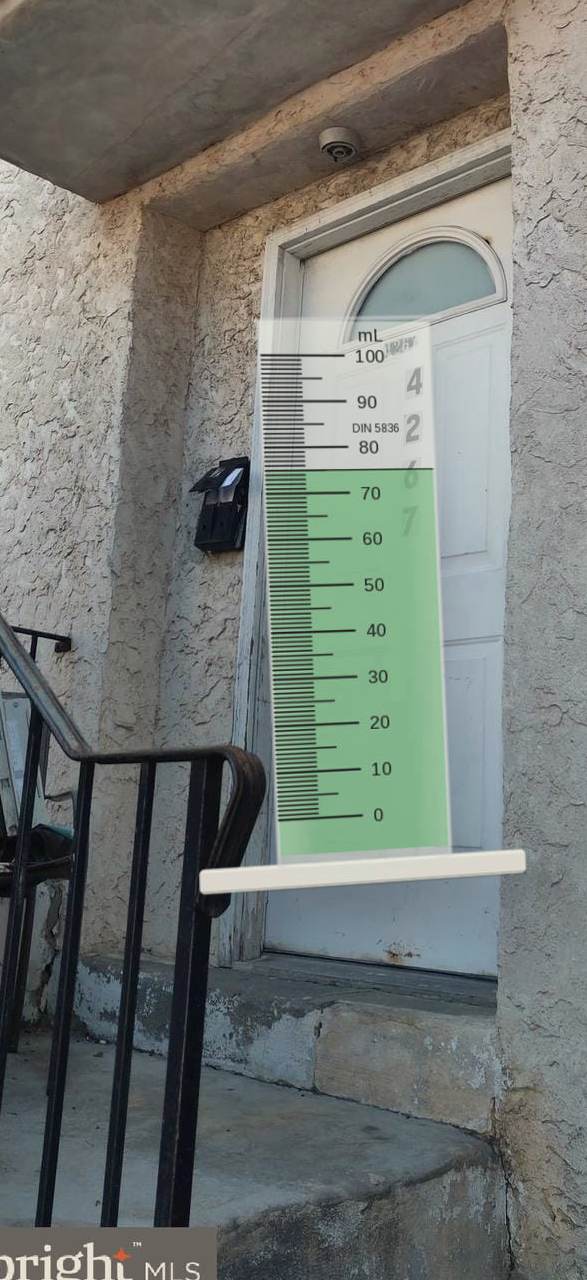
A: 75 (mL)
